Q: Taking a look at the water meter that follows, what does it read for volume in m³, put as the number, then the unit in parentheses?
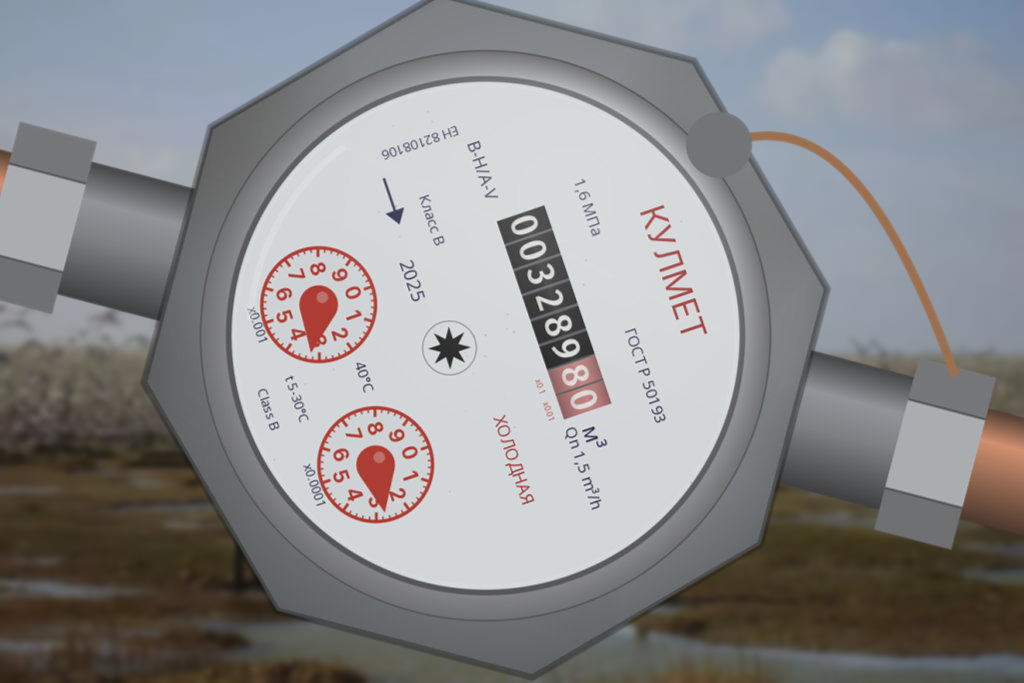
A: 3289.8032 (m³)
